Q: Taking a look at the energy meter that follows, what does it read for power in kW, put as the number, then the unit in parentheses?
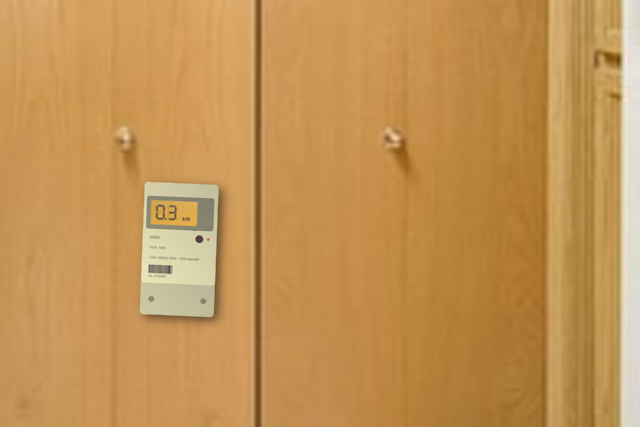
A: 0.3 (kW)
